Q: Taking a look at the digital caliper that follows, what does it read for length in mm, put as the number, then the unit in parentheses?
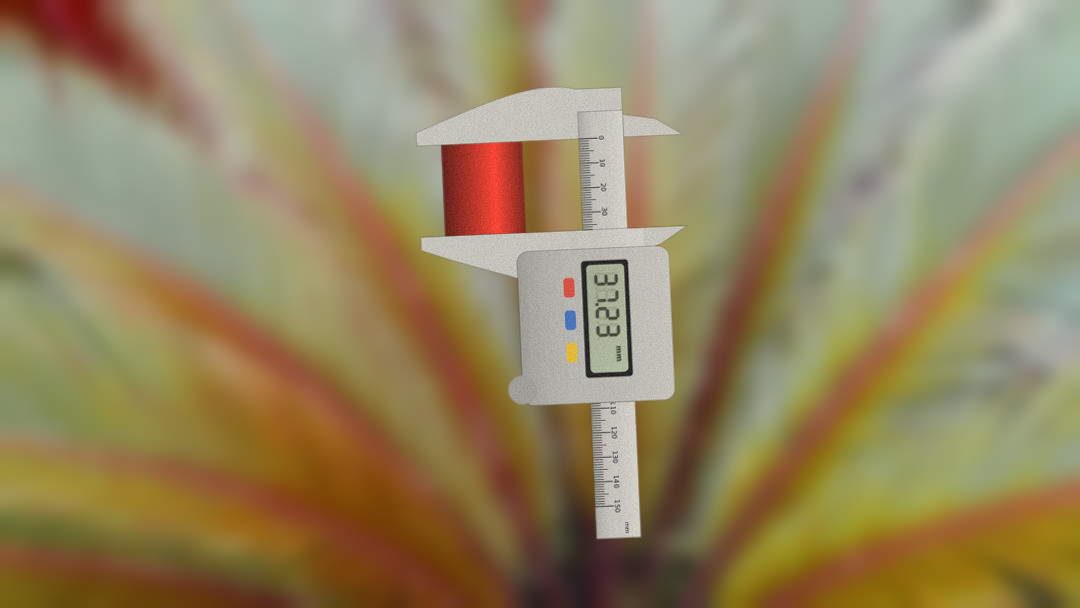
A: 37.23 (mm)
